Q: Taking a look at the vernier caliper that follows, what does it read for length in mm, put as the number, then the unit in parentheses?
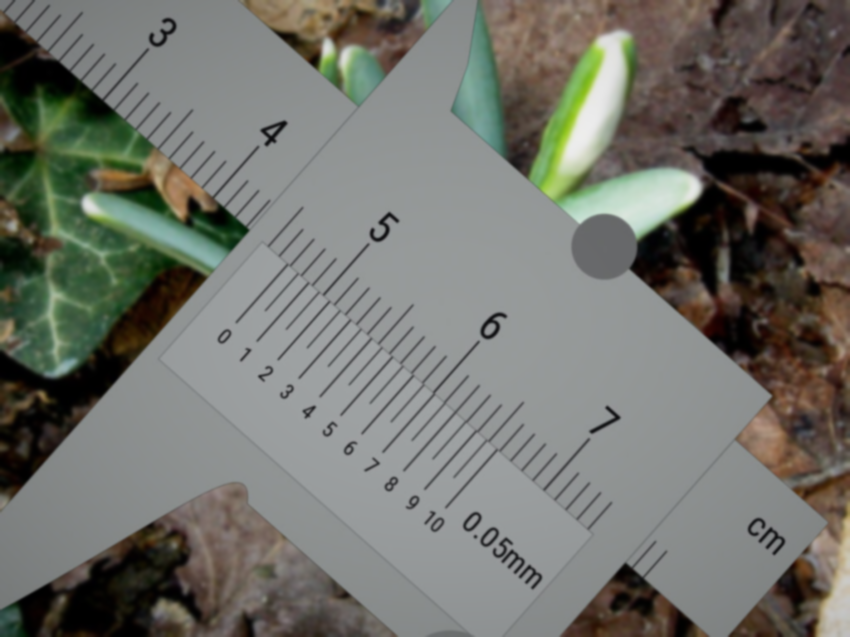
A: 46.8 (mm)
